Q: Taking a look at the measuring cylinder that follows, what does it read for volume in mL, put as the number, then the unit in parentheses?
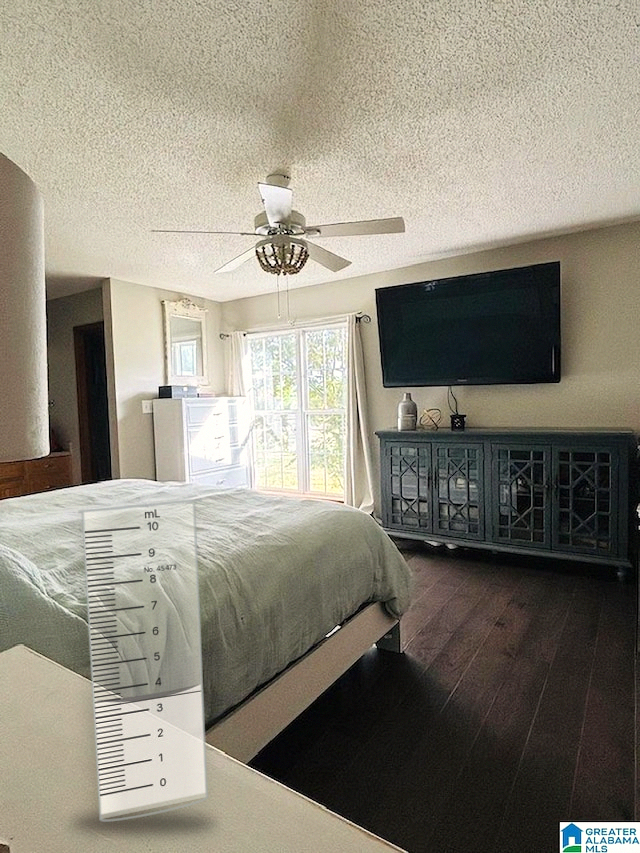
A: 3.4 (mL)
